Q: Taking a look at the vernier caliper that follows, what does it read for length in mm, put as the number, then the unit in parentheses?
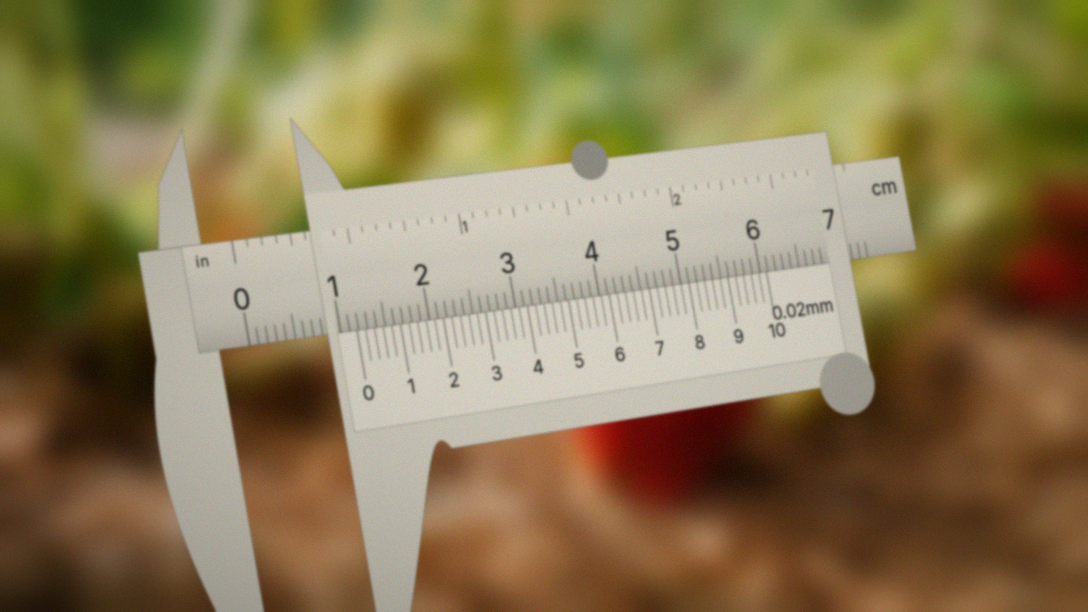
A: 11.8 (mm)
